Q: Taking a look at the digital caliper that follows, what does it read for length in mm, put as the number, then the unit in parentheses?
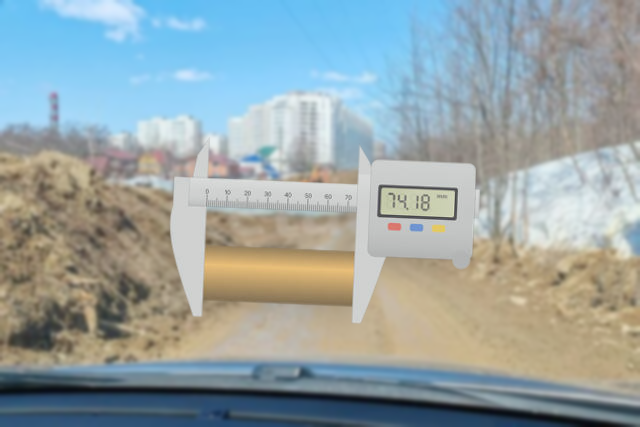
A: 74.18 (mm)
